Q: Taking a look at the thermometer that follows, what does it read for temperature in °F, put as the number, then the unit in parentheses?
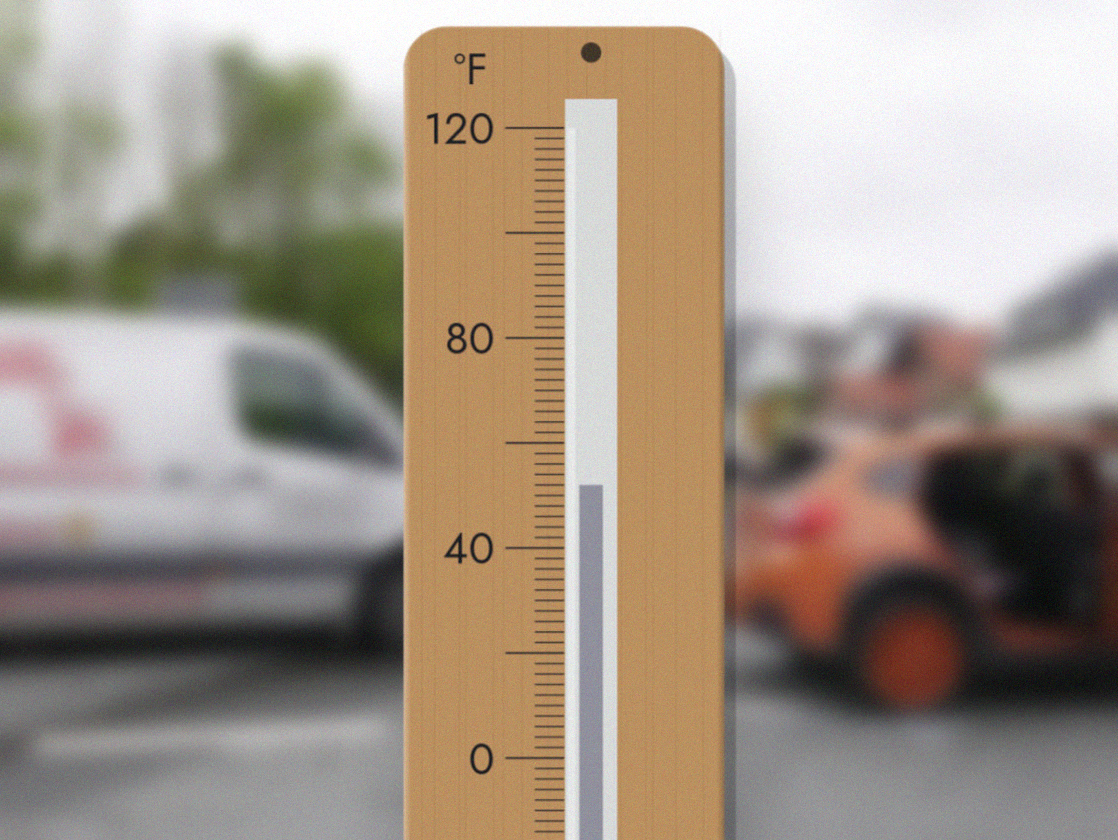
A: 52 (°F)
